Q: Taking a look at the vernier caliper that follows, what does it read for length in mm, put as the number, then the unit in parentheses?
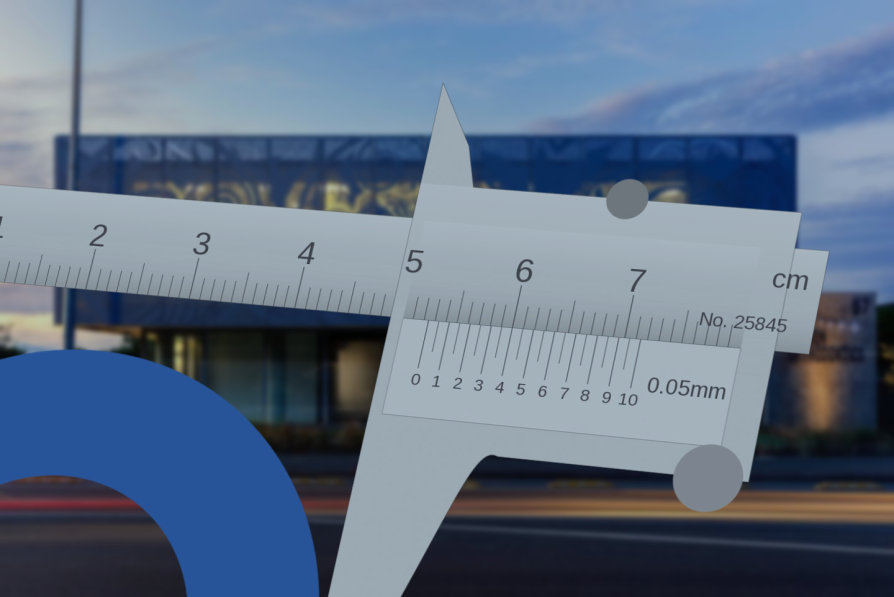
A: 52.4 (mm)
